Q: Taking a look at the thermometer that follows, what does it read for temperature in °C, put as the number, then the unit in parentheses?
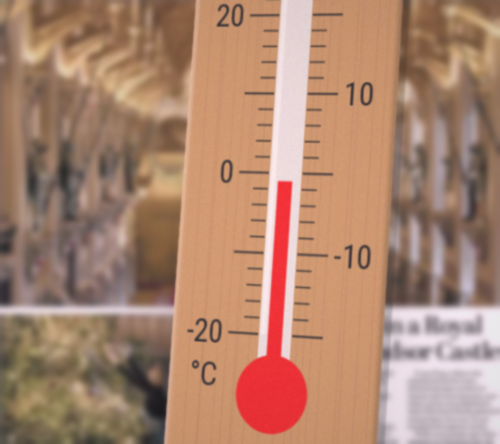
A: -1 (°C)
